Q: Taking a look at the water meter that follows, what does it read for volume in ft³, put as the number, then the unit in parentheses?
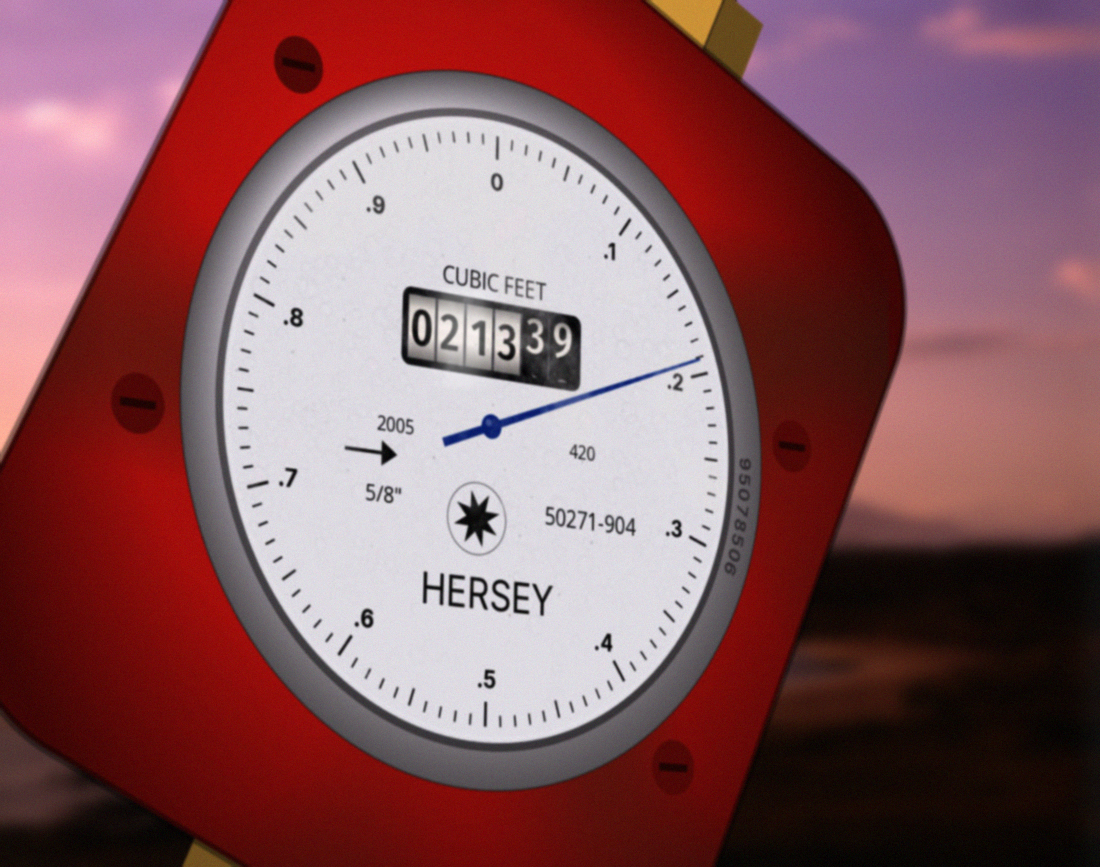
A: 21339.19 (ft³)
